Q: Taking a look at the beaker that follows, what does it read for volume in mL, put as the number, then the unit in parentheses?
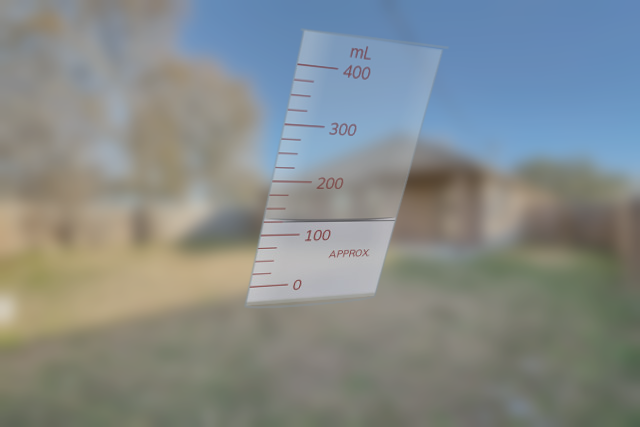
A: 125 (mL)
